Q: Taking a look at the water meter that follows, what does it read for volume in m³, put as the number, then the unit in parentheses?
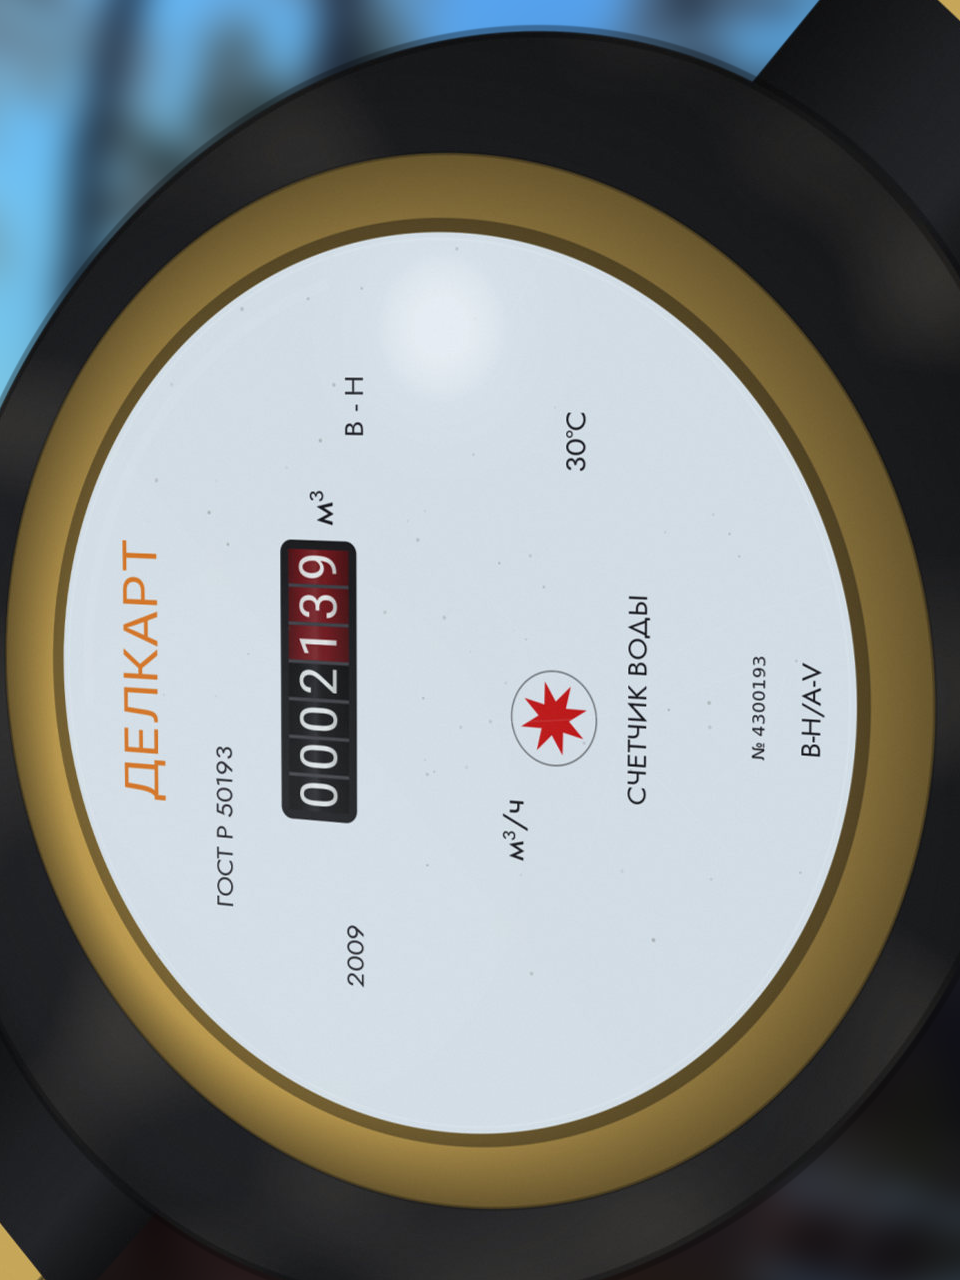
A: 2.139 (m³)
